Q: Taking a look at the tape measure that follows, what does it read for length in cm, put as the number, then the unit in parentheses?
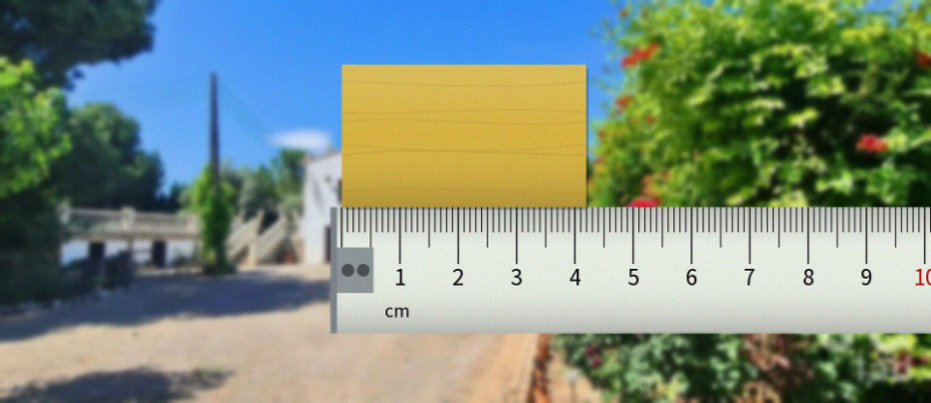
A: 4.2 (cm)
